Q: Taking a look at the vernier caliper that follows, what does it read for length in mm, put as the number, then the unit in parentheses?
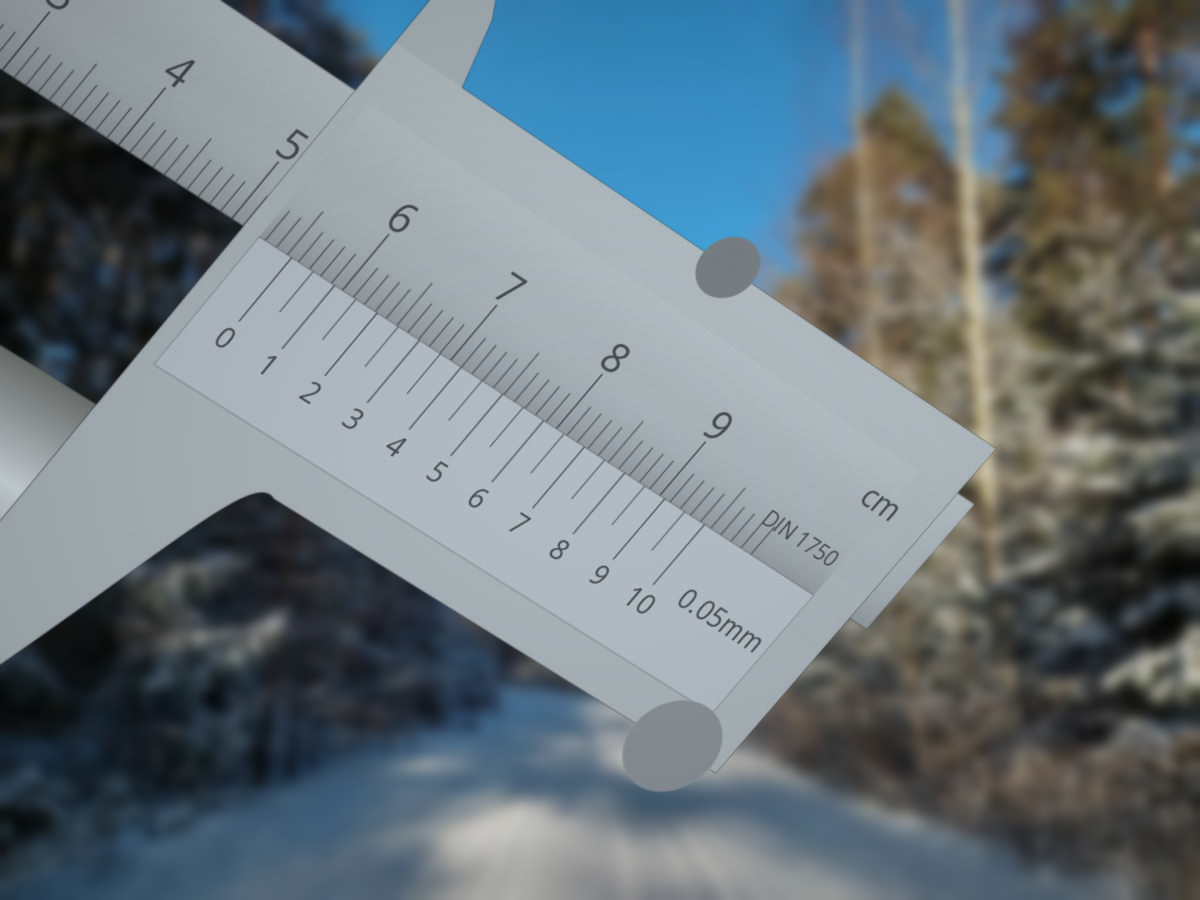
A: 55.4 (mm)
